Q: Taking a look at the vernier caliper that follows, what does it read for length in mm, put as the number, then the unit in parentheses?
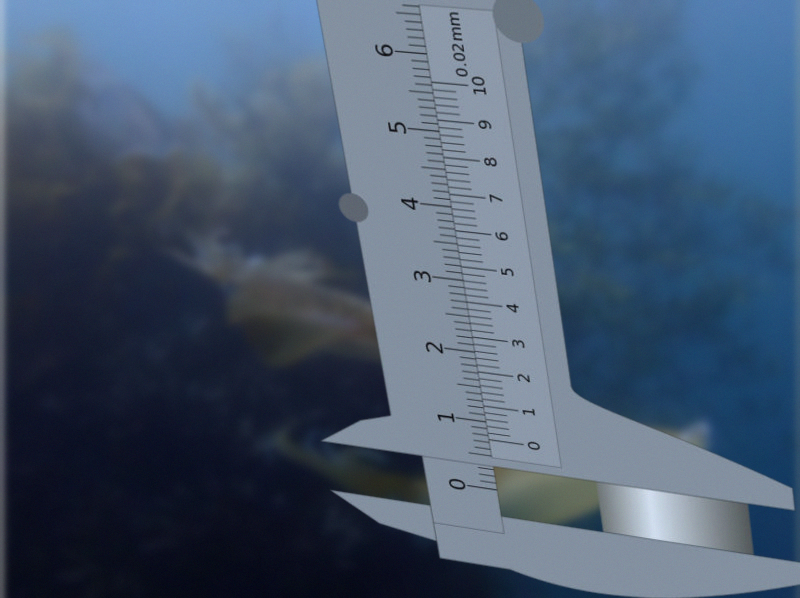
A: 7.4 (mm)
